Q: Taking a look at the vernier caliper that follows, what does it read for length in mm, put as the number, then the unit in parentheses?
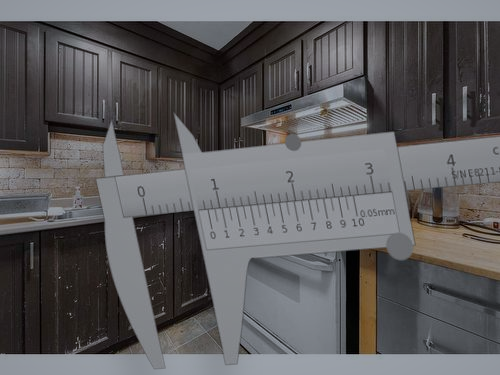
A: 8.4 (mm)
